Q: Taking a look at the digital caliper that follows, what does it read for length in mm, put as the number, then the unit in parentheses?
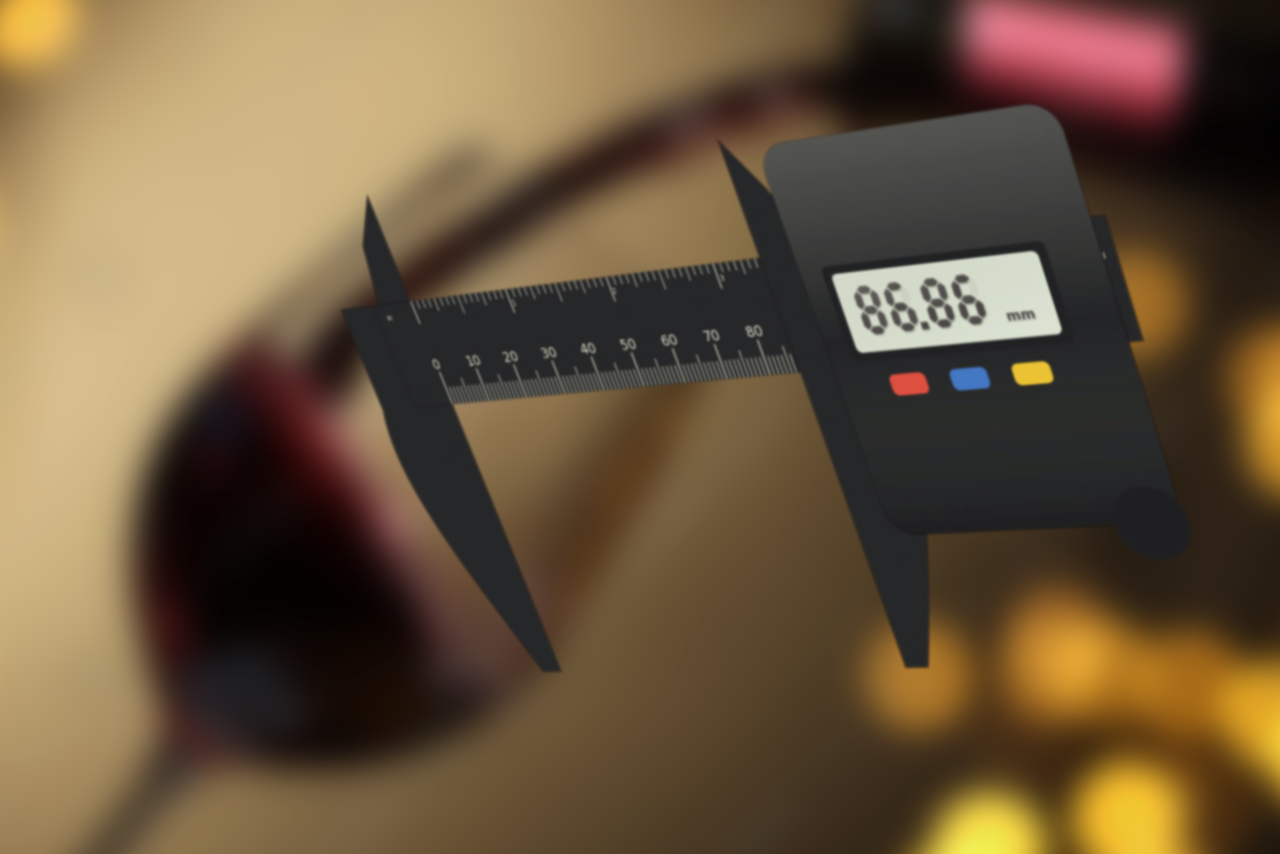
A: 86.86 (mm)
